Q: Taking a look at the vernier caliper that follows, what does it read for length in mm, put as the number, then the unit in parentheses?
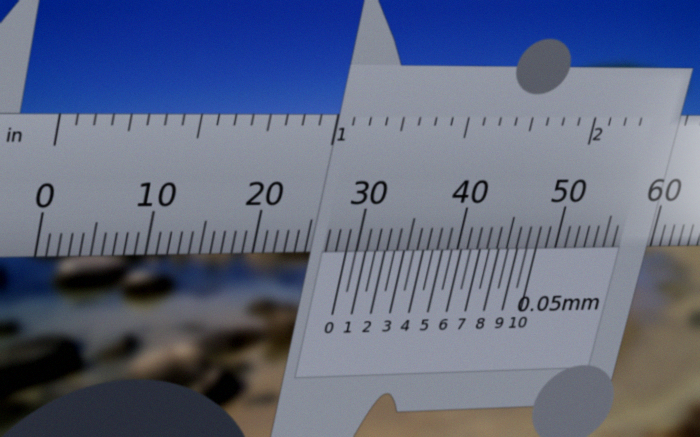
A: 29.0 (mm)
